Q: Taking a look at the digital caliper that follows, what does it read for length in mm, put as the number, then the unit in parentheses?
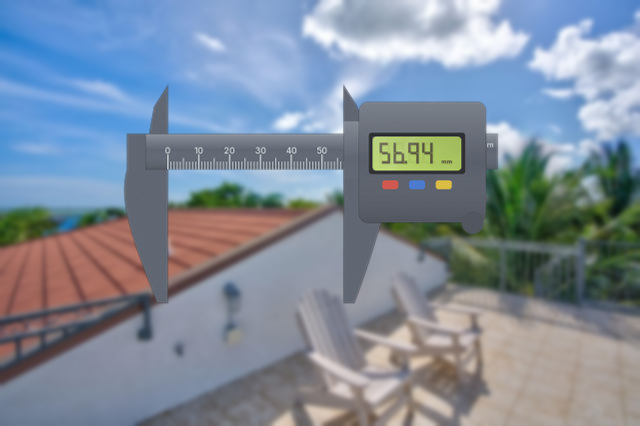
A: 56.94 (mm)
